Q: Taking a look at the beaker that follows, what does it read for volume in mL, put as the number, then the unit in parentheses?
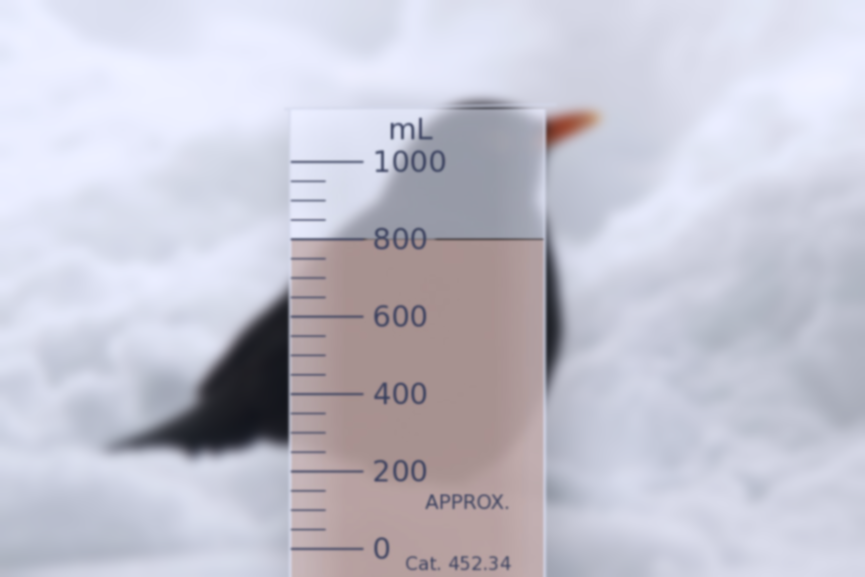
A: 800 (mL)
